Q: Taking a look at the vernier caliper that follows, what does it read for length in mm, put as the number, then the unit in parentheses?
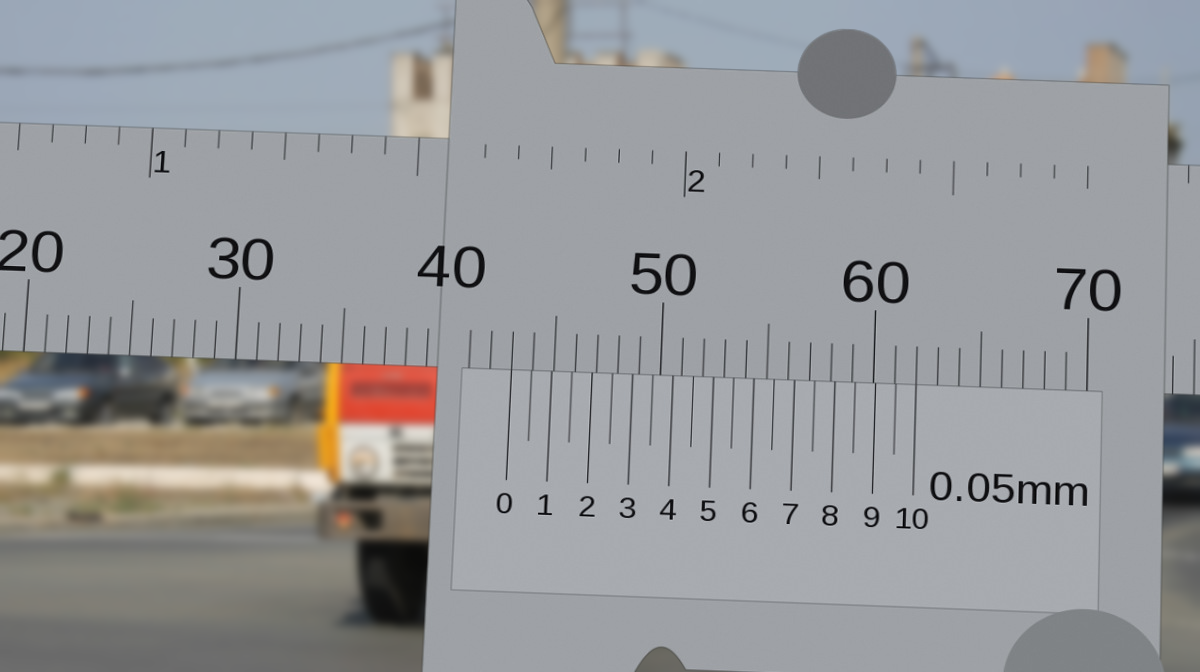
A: 43.0 (mm)
